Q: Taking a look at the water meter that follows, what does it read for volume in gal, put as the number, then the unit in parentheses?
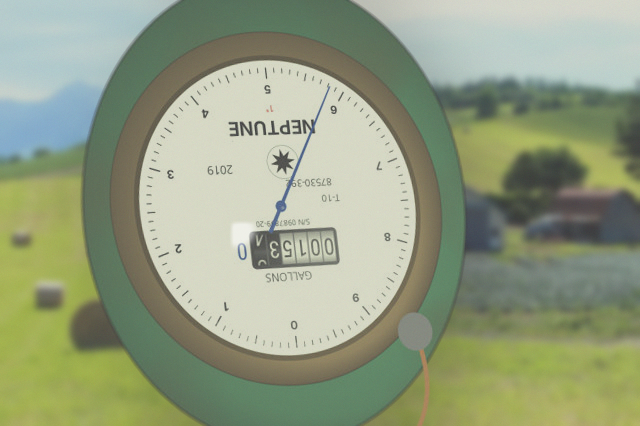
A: 15335.8 (gal)
